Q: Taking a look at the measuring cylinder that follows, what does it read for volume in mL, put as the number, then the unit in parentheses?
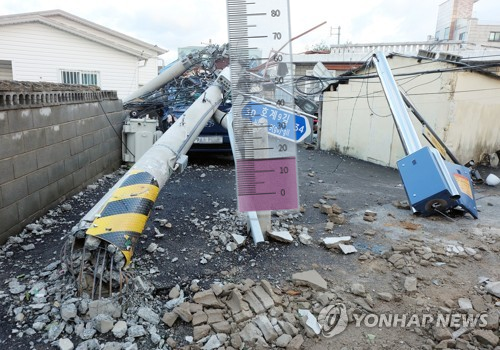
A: 15 (mL)
